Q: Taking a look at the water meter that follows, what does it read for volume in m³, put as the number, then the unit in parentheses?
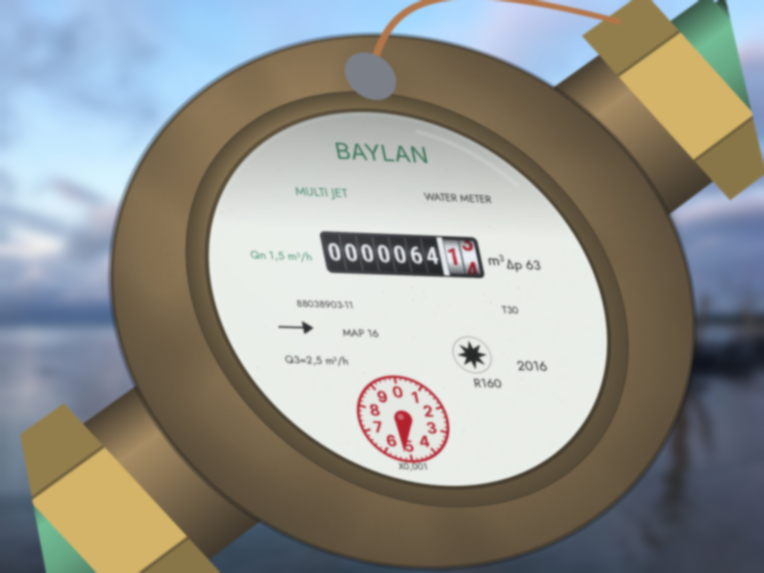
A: 64.135 (m³)
